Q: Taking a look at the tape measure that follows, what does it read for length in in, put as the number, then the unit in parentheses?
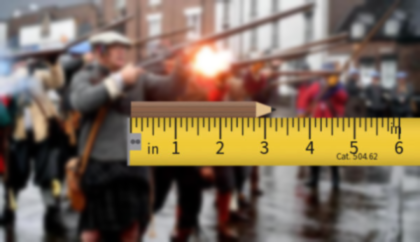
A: 3.25 (in)
